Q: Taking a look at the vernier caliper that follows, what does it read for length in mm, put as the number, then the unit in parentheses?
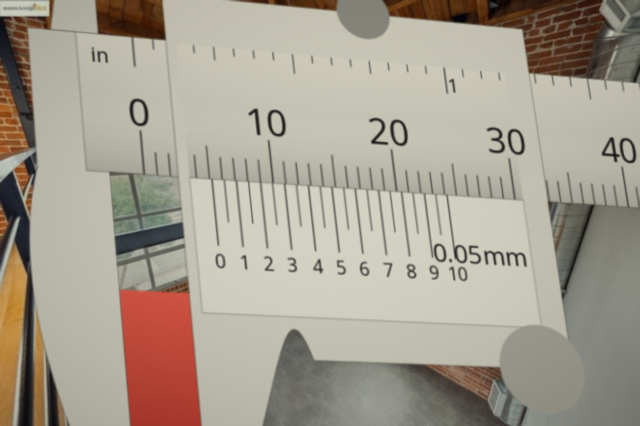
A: 5.2 (mm)
